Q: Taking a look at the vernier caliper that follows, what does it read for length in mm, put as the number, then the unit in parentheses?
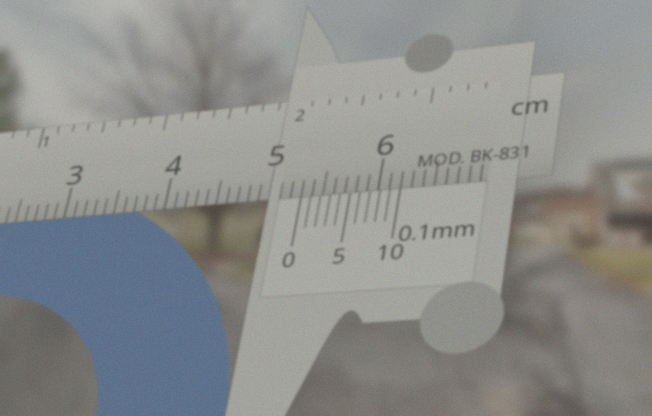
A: 53.0 (mm)
